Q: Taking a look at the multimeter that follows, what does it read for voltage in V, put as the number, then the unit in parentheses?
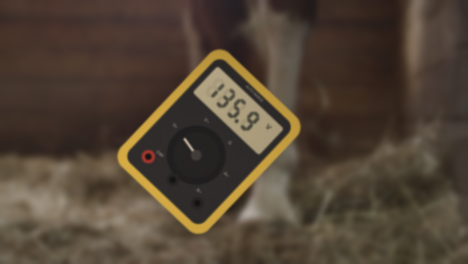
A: 135.9 (V)
